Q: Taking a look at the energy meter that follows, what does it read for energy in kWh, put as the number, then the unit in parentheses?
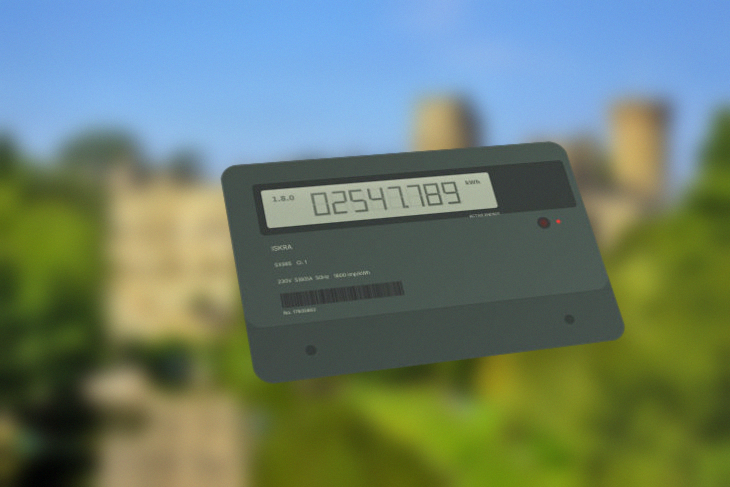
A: 2547.789 (kWh)
